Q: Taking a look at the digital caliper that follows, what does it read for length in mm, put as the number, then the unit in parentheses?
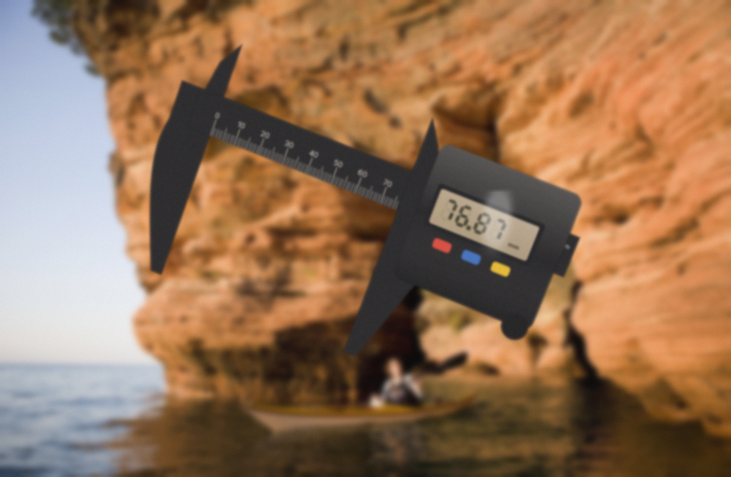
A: 76.87 (mm)
